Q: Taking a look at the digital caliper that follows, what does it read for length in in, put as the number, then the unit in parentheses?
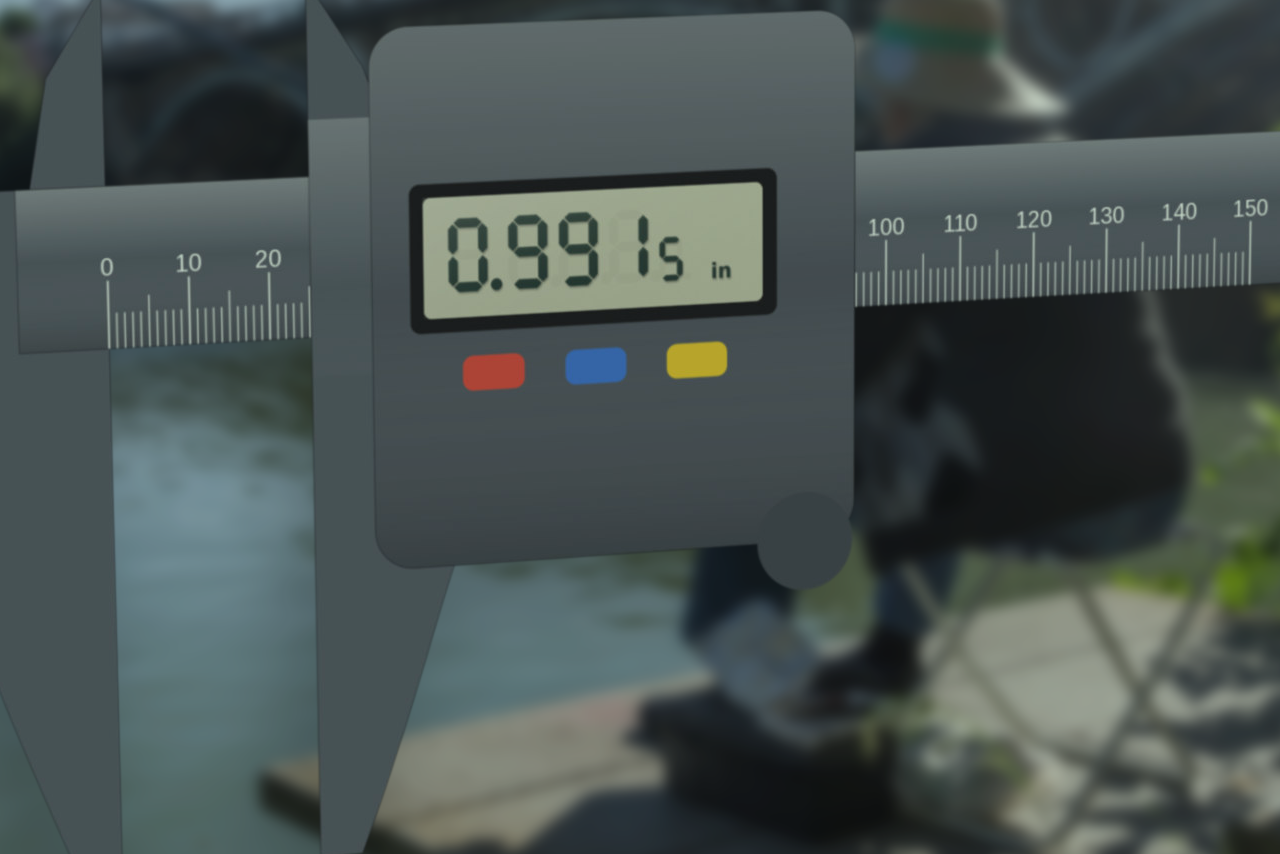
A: 0.9915 (in)
